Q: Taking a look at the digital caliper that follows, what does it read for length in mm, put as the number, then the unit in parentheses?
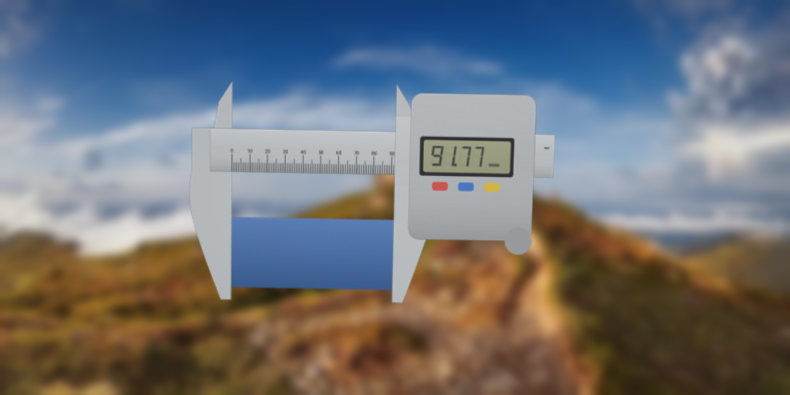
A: 91.77 (mm)
